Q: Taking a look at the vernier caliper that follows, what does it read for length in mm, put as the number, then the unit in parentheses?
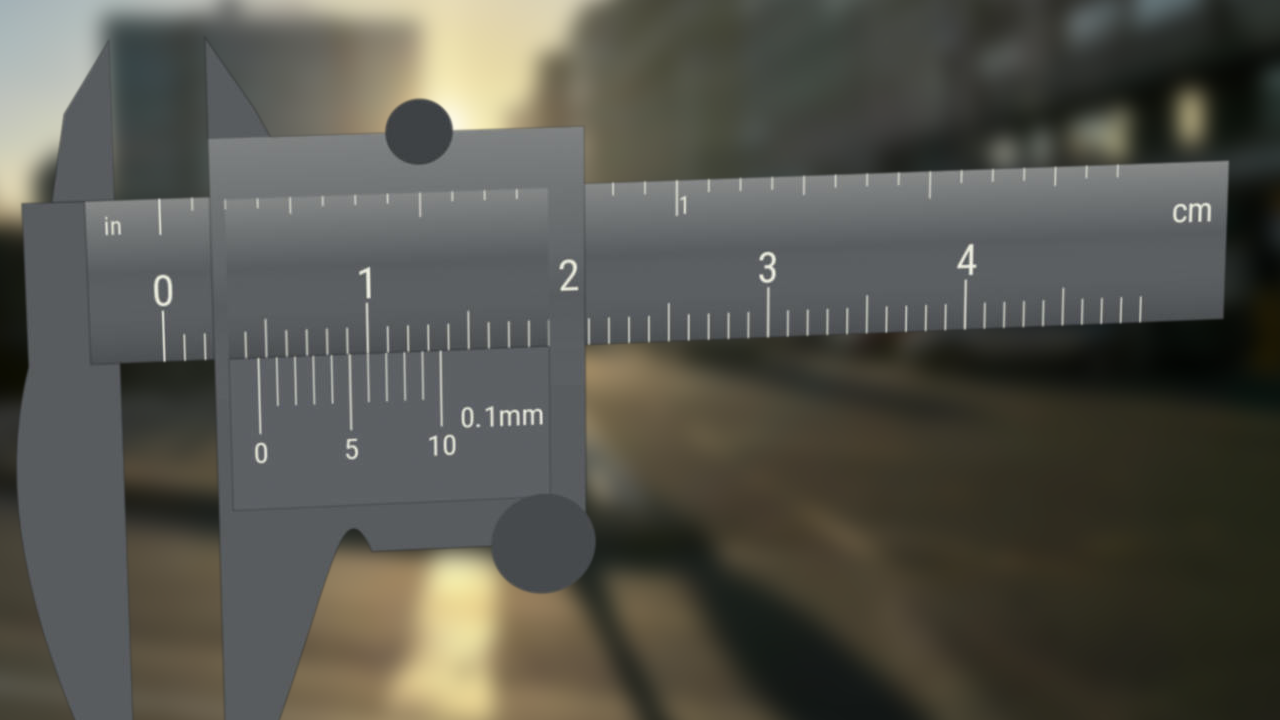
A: 4.6 (mm)
